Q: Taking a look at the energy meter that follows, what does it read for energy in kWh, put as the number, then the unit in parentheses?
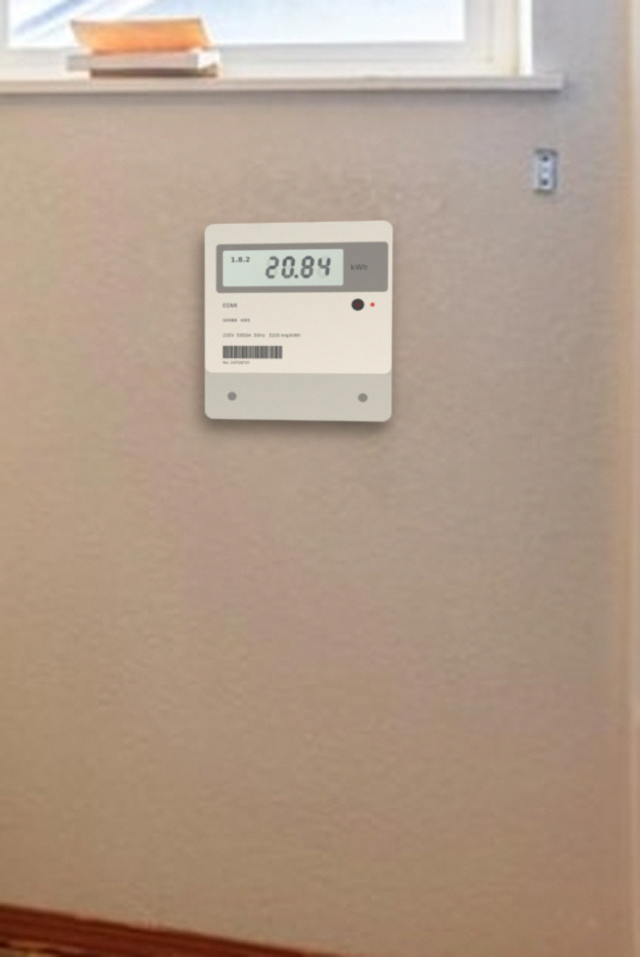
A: 20.84 (kWh)
